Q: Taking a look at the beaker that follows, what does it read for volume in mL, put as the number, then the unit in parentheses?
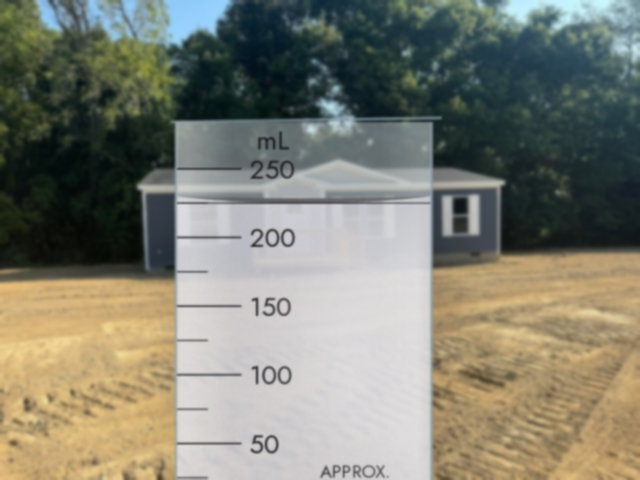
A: 225 (mL)
